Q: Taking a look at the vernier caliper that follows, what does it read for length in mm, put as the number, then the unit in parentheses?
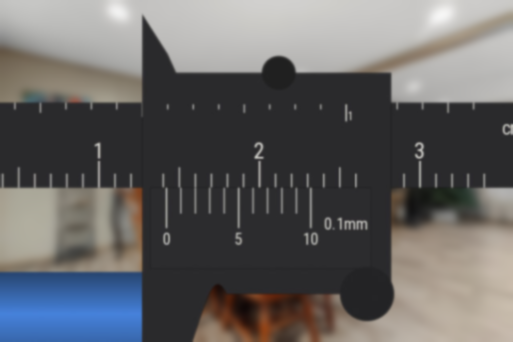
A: 14.2 (mm)
